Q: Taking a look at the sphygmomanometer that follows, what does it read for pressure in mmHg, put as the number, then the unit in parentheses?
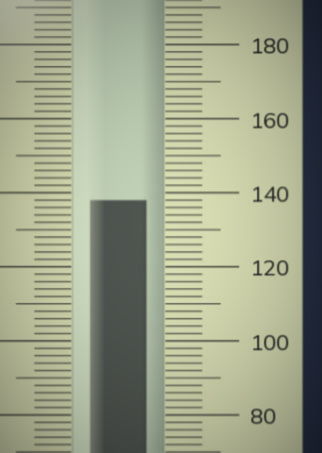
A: 138 (mmHg)
